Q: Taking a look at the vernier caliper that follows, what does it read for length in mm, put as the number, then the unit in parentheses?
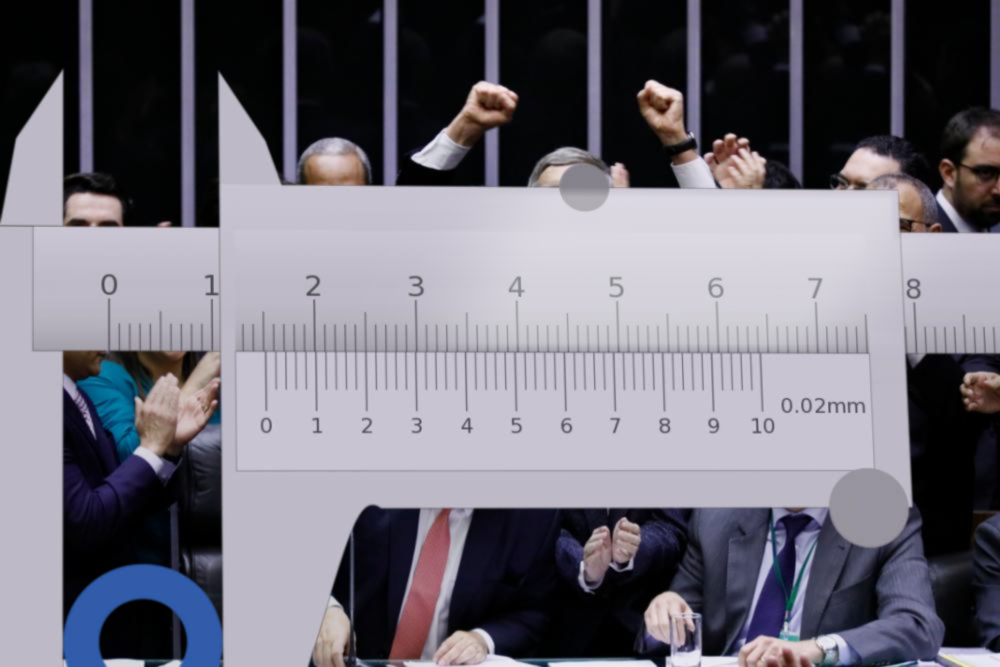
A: 15.2 (mm)
